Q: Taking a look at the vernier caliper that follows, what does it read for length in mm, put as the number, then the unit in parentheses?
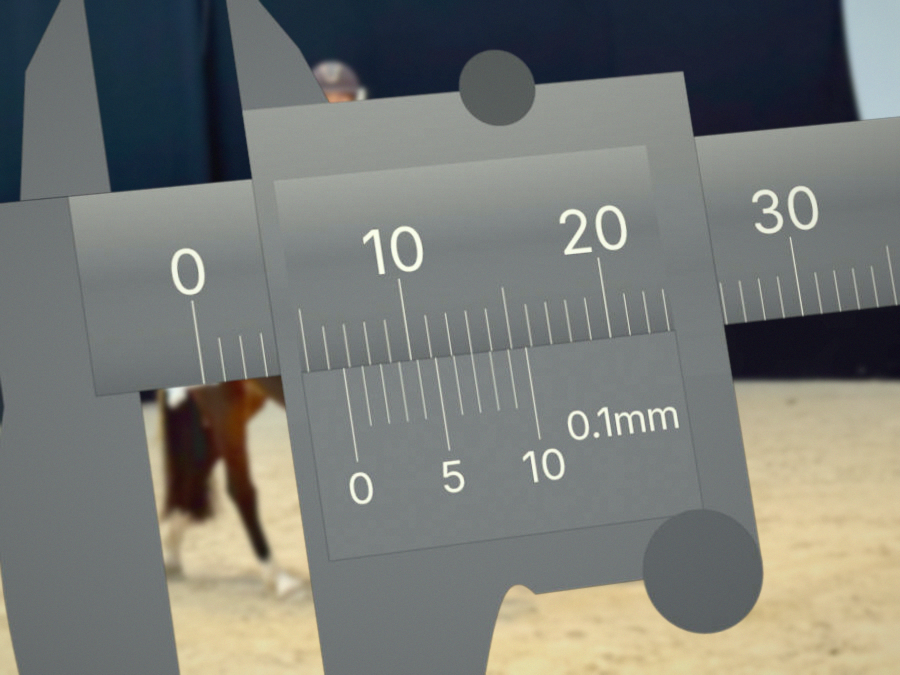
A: 6.7 (mm)
